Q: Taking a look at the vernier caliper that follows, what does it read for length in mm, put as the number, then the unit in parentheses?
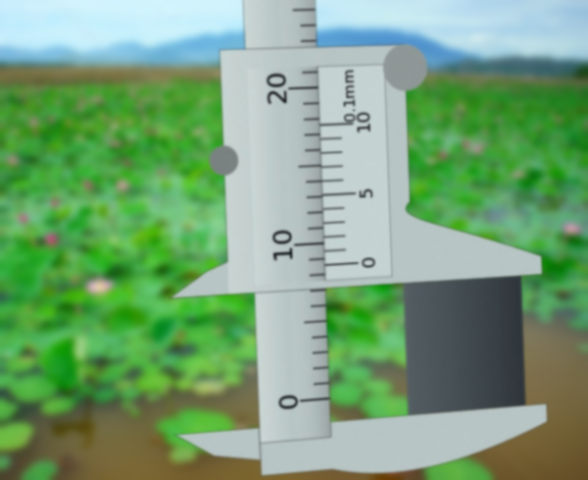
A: 8.6 (mm)
